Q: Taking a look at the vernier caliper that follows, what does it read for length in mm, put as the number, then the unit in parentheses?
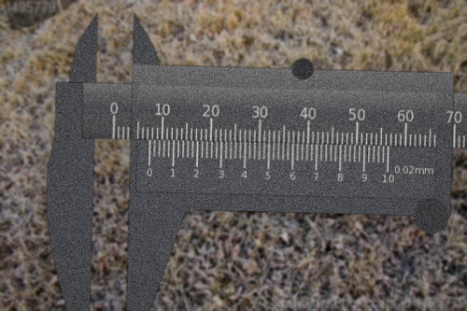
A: 7.5 (mm)
